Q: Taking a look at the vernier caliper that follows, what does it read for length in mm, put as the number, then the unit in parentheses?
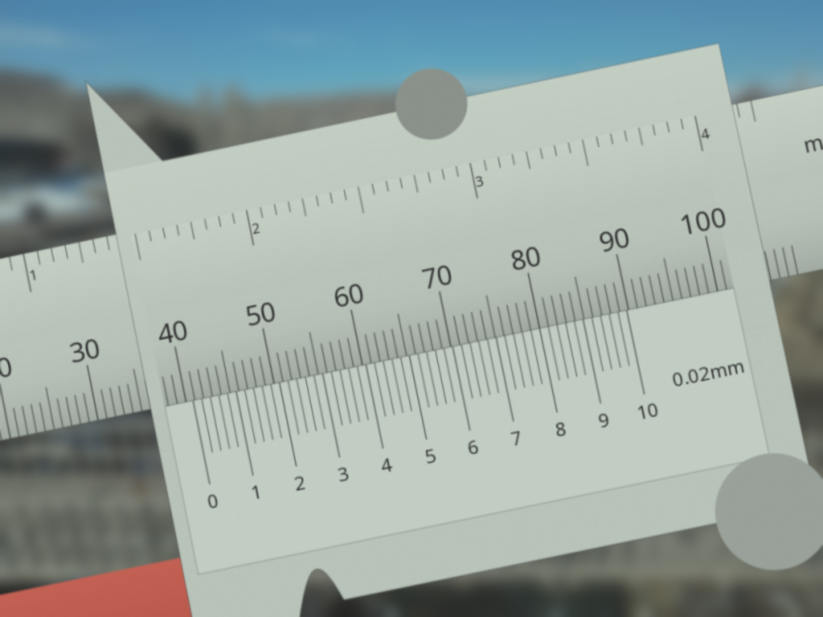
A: 40.8 (mm)
